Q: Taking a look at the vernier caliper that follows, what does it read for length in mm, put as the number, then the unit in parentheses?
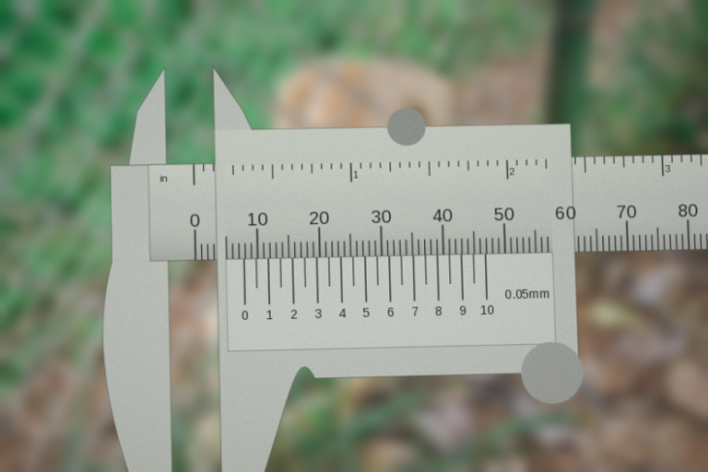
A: 7.8 (mm)
